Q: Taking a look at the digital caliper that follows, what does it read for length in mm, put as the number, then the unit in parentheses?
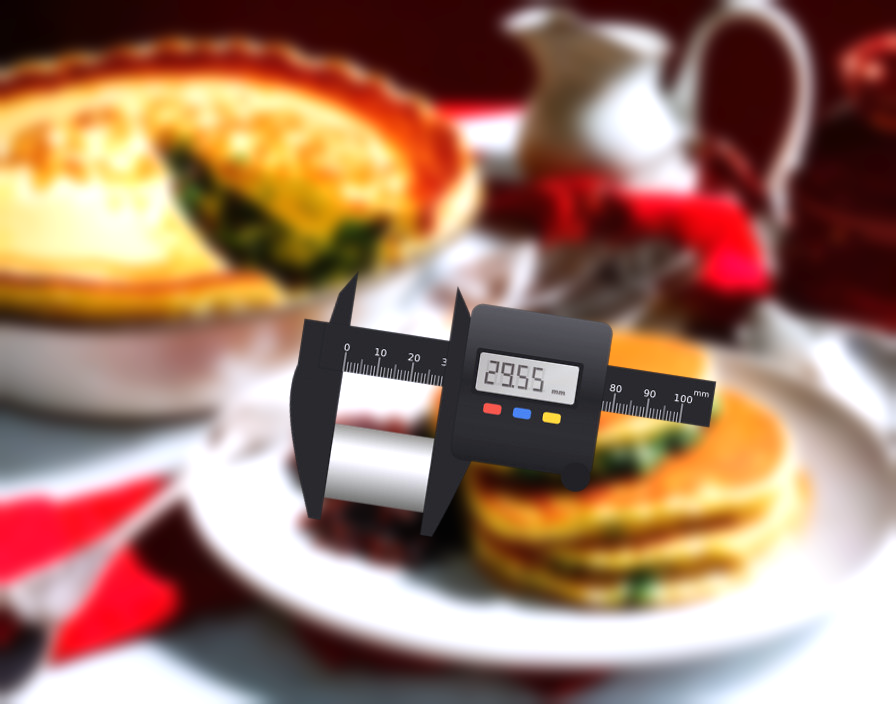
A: 29.55 (mm)
